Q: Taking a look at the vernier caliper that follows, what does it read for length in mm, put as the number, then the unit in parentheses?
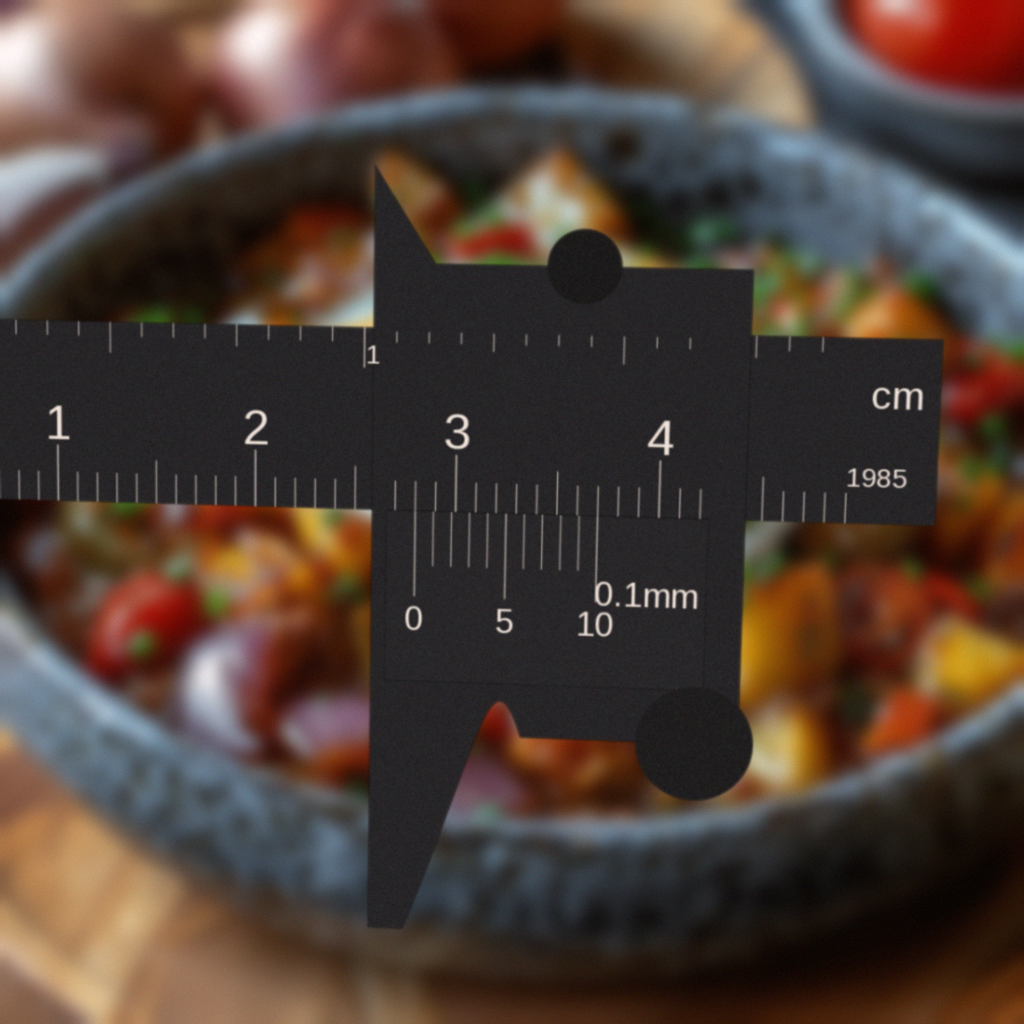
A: 28.0 (mm)
